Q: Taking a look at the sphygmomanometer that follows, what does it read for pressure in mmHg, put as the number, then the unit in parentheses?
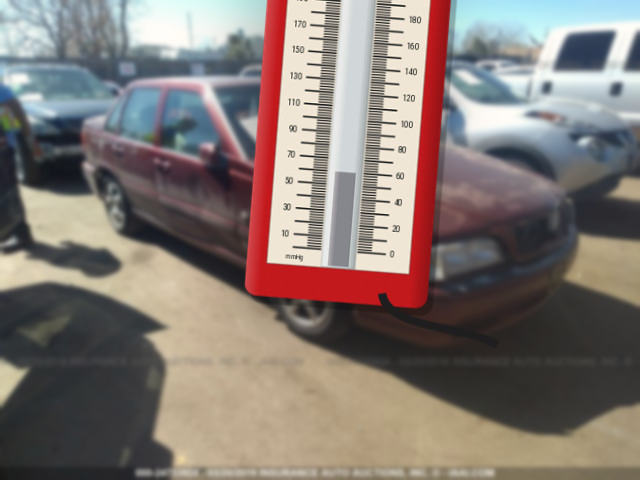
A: 60 (mmHg)
